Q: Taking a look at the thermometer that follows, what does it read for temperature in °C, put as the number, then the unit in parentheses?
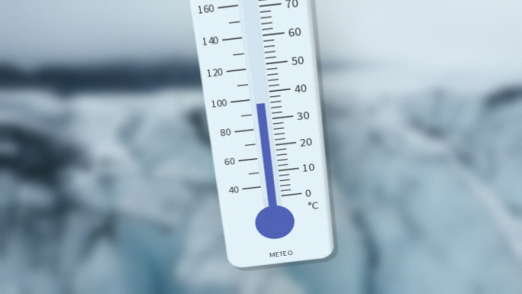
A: 36 (°C)
